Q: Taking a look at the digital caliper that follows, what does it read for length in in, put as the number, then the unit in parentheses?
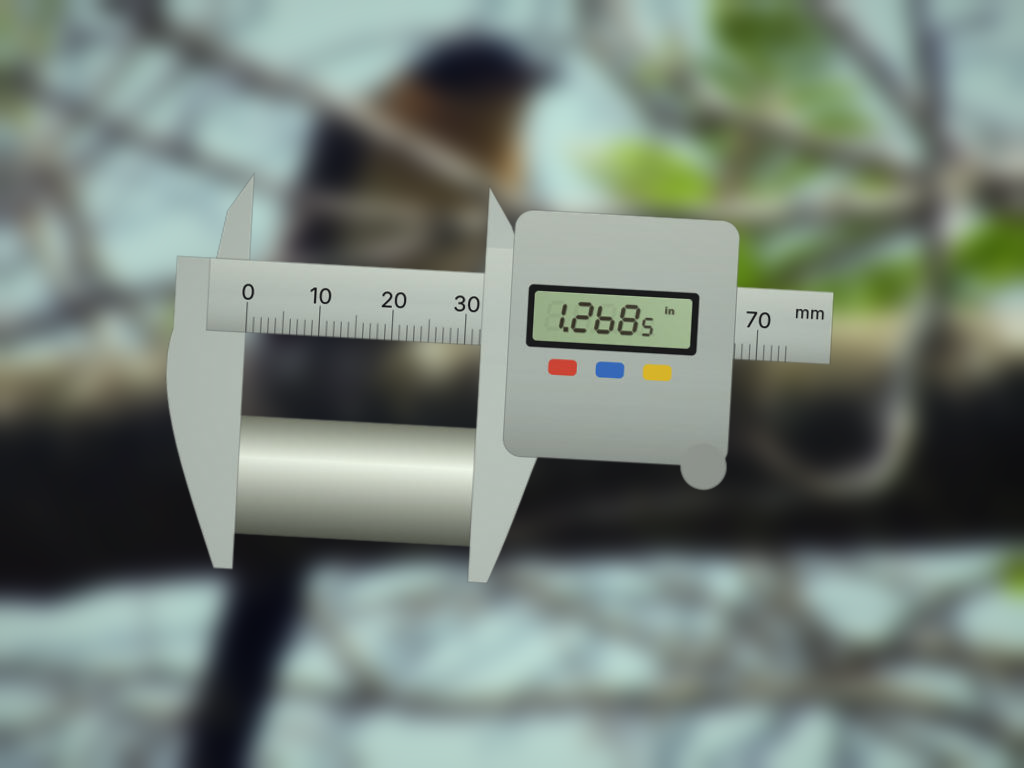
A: 1.2685 (in)
